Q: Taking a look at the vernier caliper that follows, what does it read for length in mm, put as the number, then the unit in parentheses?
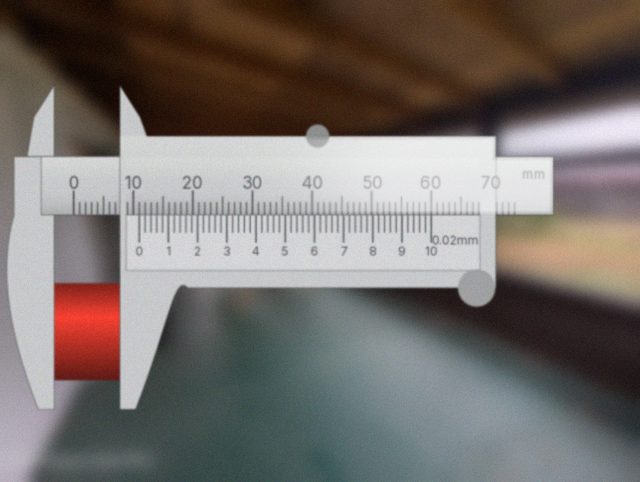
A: 11.0 (mm)
